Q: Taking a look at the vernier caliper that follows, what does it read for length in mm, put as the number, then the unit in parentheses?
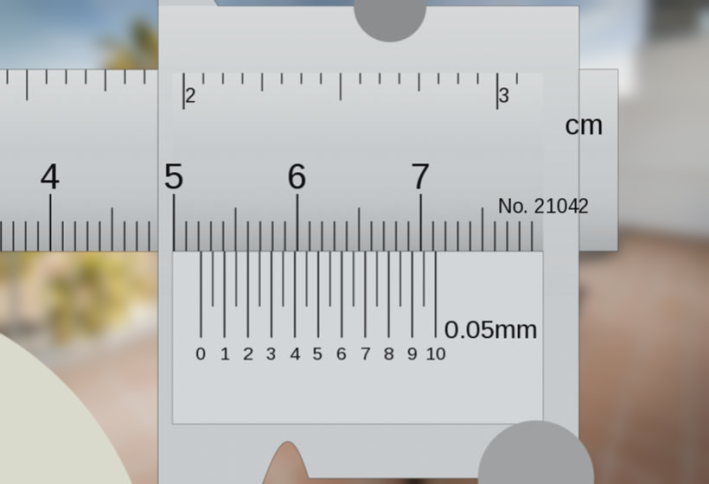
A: 52.2 (mm)
